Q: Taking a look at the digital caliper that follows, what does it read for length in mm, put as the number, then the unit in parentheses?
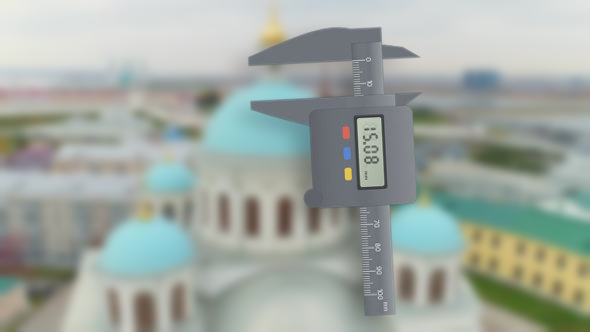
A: 15.08 (mm)
